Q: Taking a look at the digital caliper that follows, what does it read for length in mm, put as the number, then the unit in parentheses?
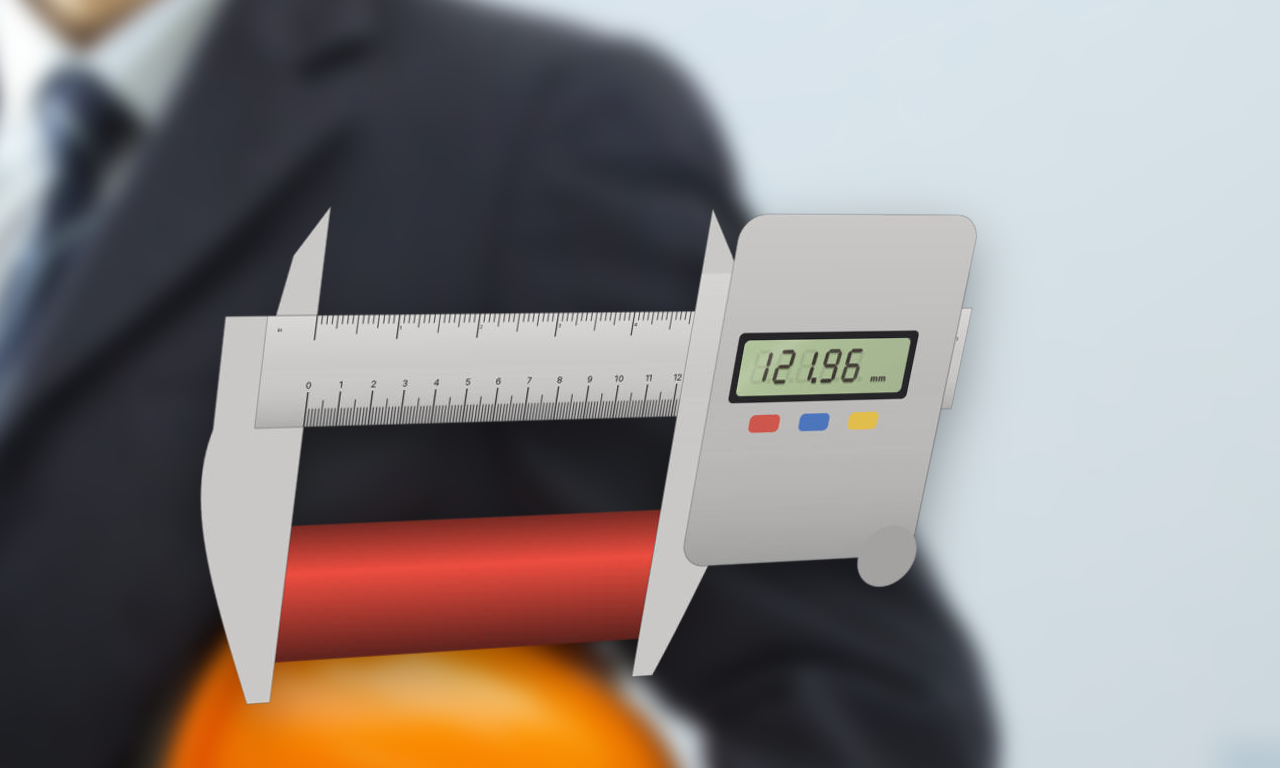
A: 121.96 (mm)
